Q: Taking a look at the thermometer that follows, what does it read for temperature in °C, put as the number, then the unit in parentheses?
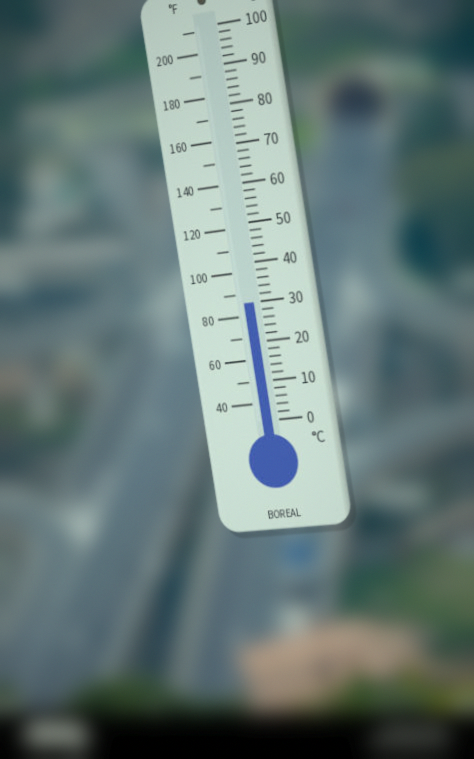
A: 30 (°C)
